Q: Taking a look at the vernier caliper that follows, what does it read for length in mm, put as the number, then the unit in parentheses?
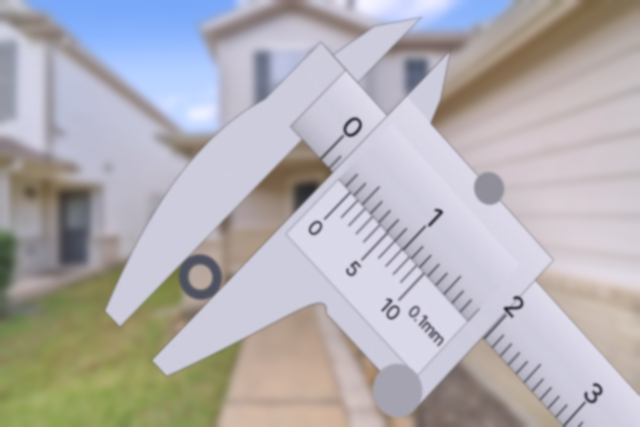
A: 3.6 (mm)
